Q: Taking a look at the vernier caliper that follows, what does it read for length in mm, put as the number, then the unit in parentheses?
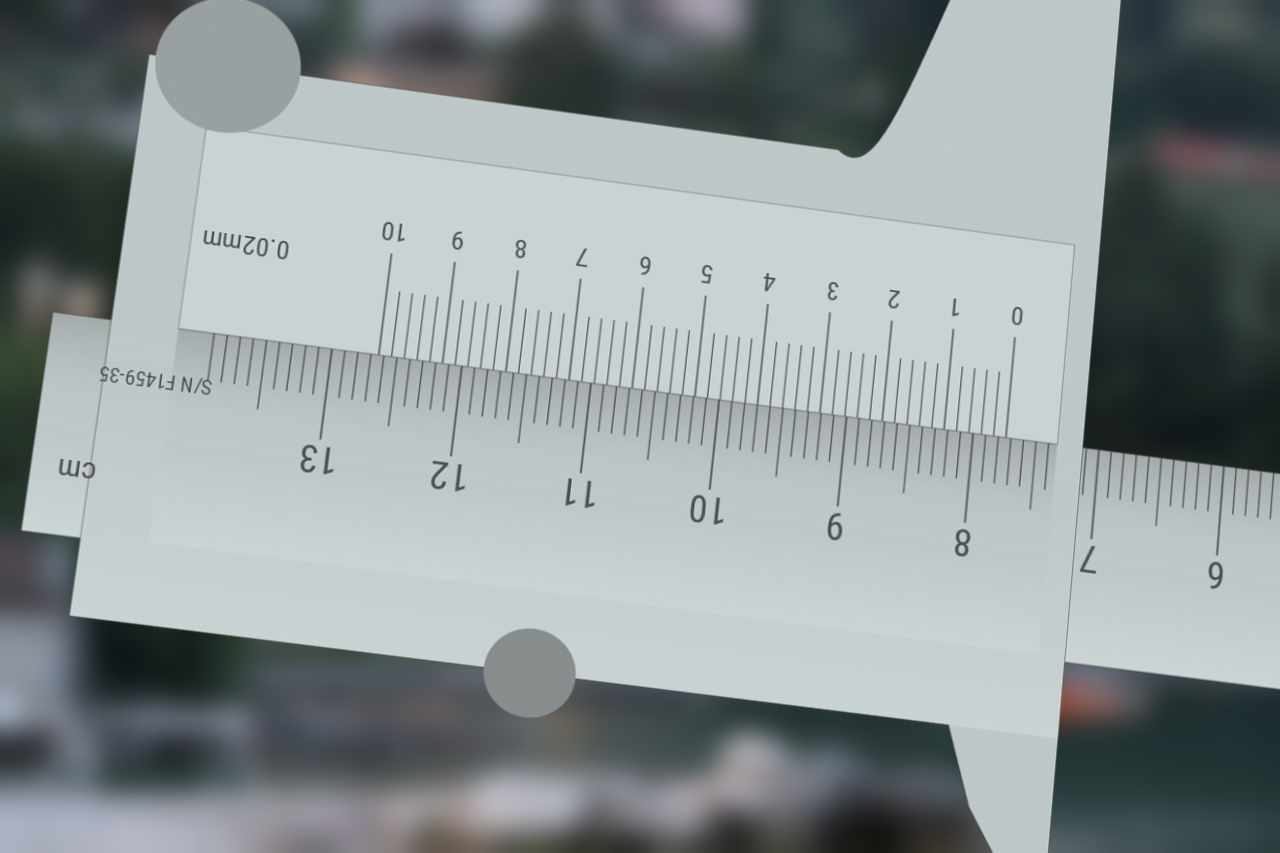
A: 77.4 (mm)
